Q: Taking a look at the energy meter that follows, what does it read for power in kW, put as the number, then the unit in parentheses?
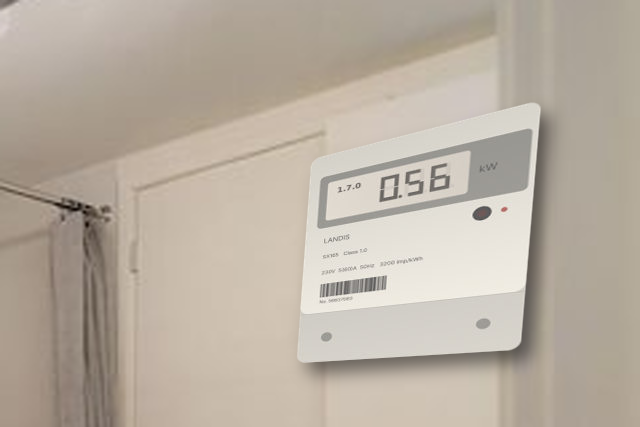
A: 0.56 (kW)
